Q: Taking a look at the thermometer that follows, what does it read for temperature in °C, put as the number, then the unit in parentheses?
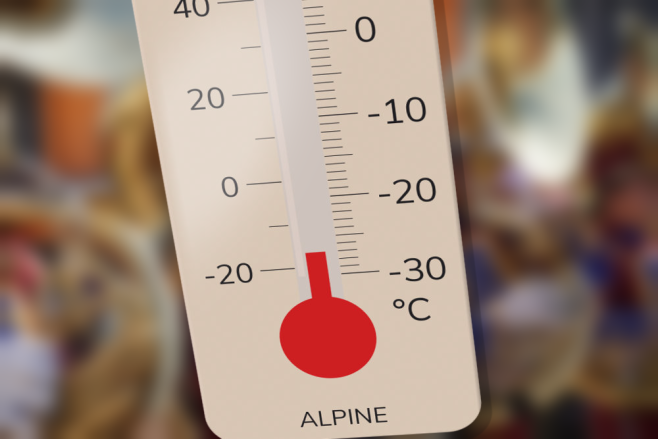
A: -27 (°C)
